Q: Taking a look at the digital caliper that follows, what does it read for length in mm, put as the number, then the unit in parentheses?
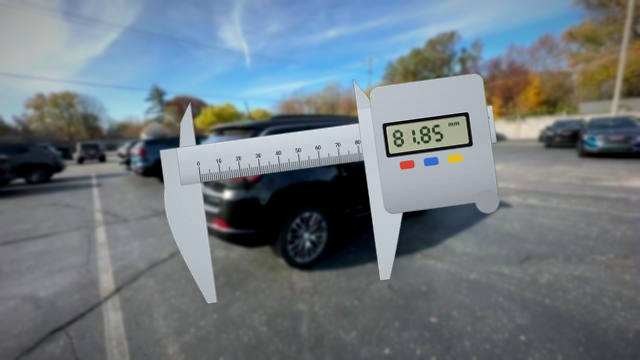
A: 81.85 (mm)
